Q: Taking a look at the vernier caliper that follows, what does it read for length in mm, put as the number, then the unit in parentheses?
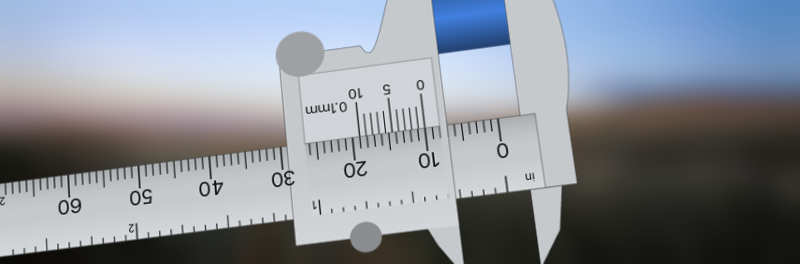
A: 10.0 (mm)
